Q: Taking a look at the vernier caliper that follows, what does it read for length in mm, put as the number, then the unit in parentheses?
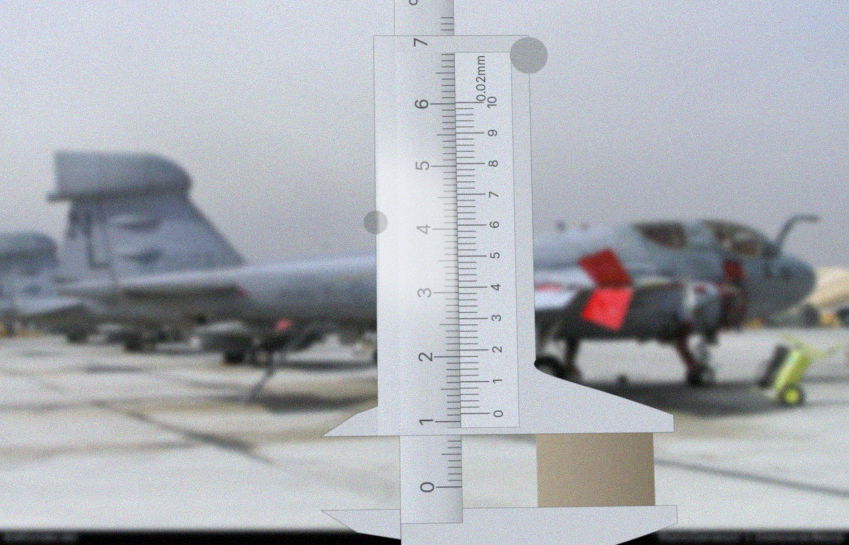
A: 11.2 (mm)
